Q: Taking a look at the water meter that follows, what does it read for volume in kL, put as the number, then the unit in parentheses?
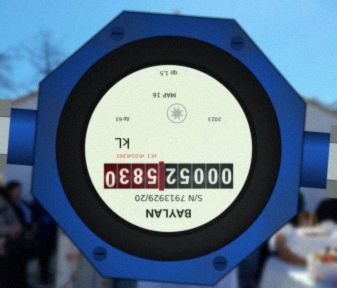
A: 52.5830 (kL)
